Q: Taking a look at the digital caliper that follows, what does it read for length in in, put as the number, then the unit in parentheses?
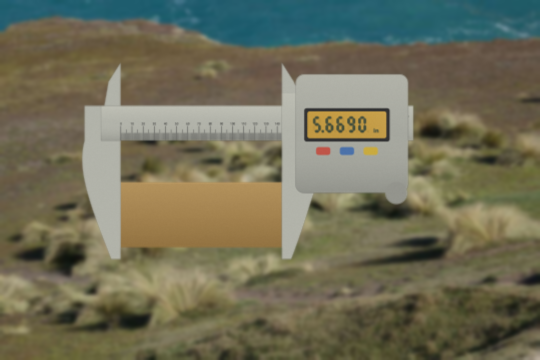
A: 5.6690 (in)
